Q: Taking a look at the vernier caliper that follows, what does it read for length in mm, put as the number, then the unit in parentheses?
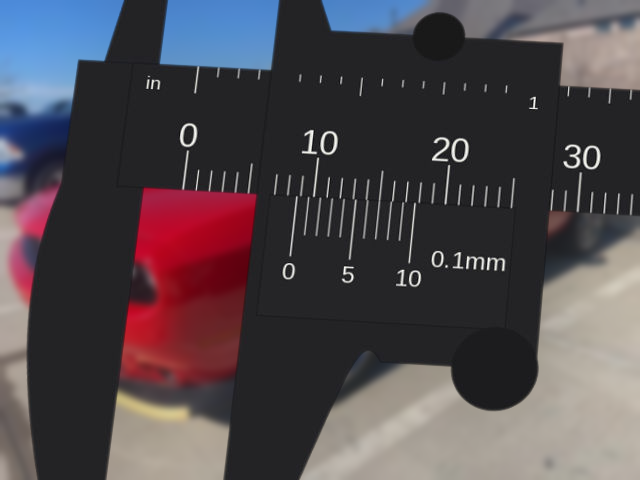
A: 8.7 (mm)
